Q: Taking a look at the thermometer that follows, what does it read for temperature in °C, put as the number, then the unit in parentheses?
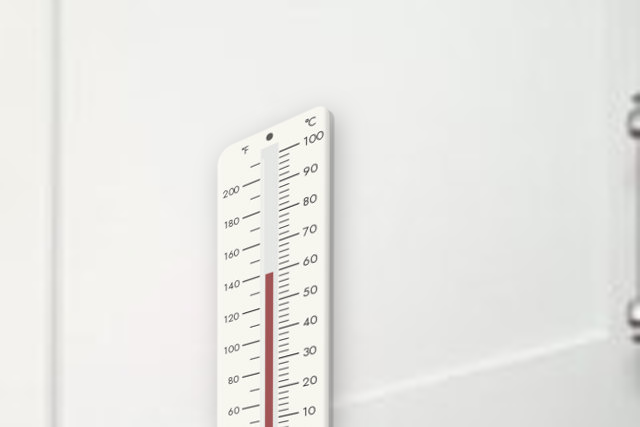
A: 60 (°C)
